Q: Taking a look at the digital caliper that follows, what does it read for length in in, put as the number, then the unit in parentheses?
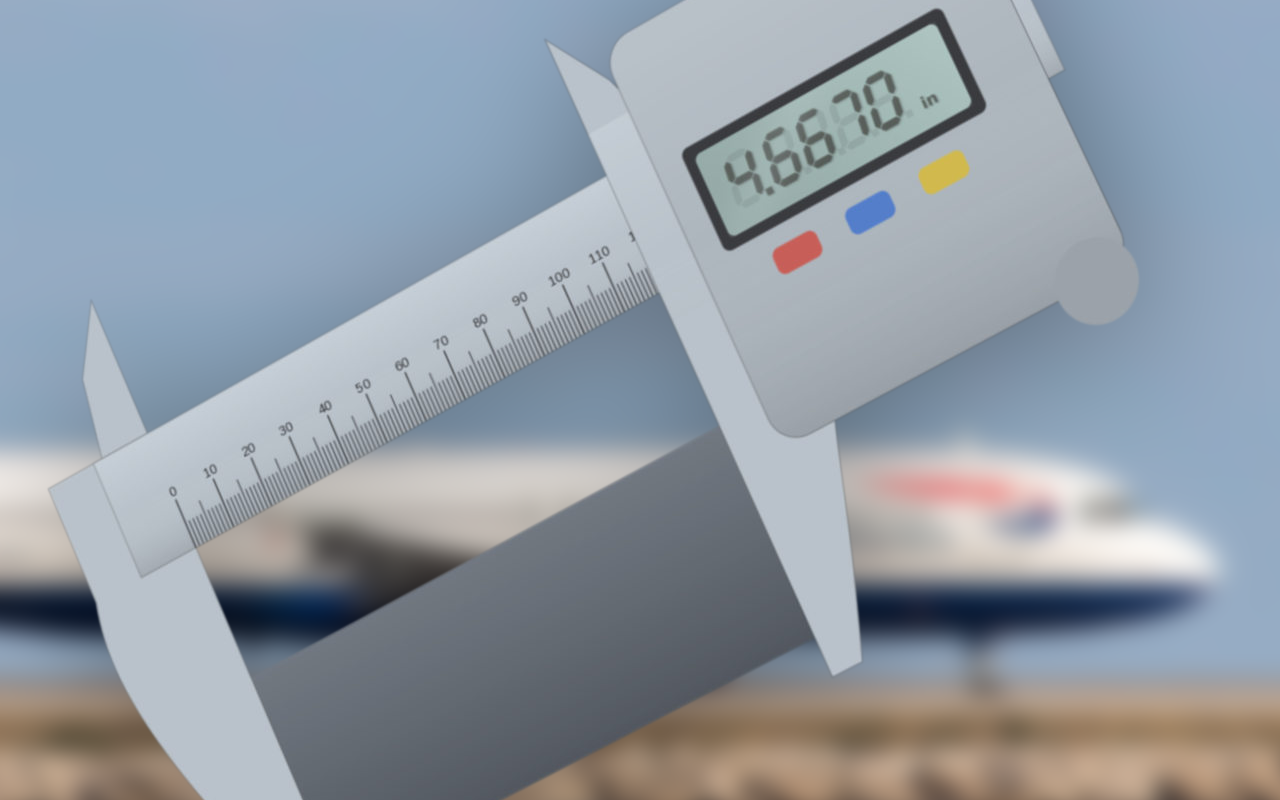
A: 4.6670 (in)
